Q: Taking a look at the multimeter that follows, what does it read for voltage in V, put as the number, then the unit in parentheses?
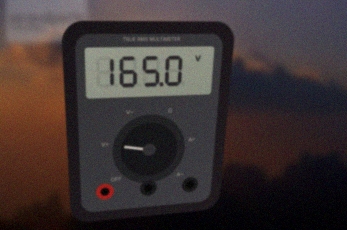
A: 165.0 (V)
